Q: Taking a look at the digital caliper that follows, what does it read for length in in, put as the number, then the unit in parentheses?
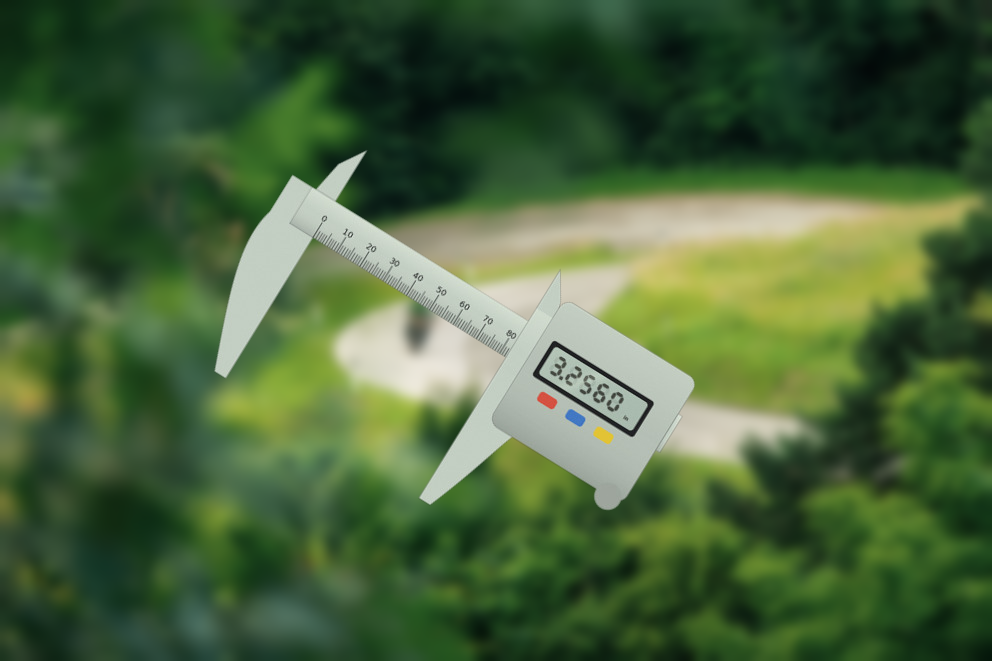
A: 3.2560 (in)
